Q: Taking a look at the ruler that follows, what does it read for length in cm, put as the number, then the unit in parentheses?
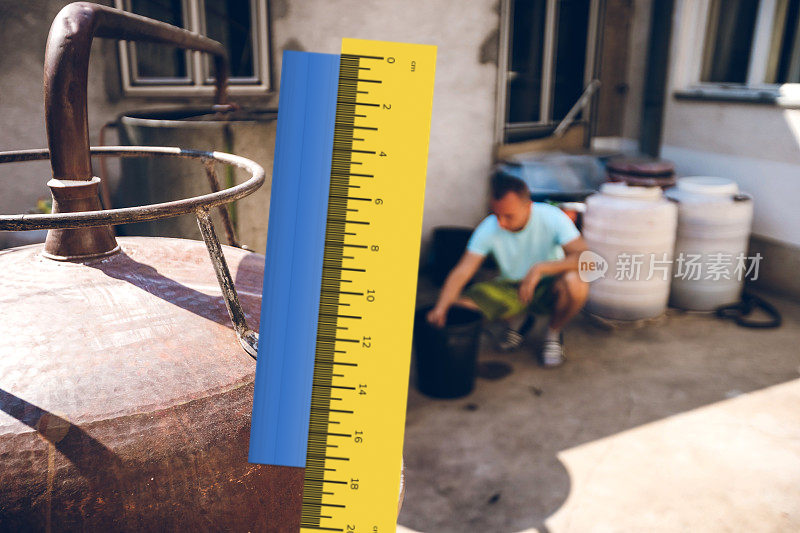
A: 17.5 (cm)
